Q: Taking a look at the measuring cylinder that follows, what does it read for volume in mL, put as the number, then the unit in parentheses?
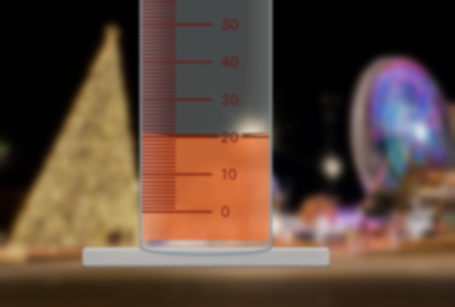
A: 20 (mL)
